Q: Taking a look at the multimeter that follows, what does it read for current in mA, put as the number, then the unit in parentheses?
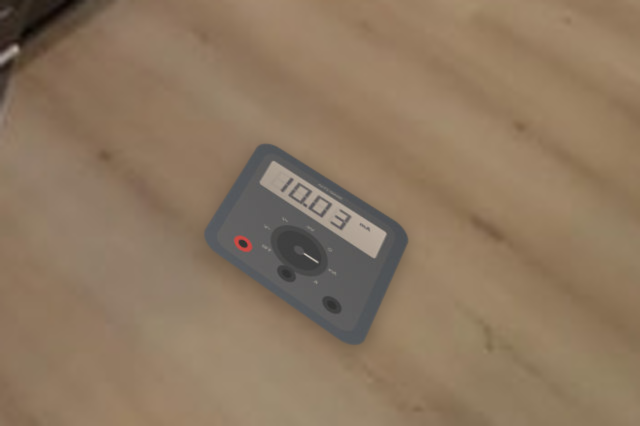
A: 10.03 (mA)
